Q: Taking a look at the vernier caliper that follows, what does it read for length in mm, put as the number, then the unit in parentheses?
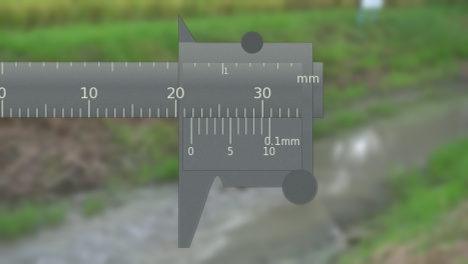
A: 21.8 (mm)
